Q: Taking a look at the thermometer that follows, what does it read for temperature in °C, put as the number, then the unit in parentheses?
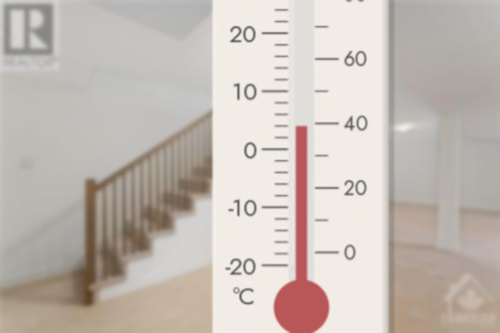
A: 4 (°C)
